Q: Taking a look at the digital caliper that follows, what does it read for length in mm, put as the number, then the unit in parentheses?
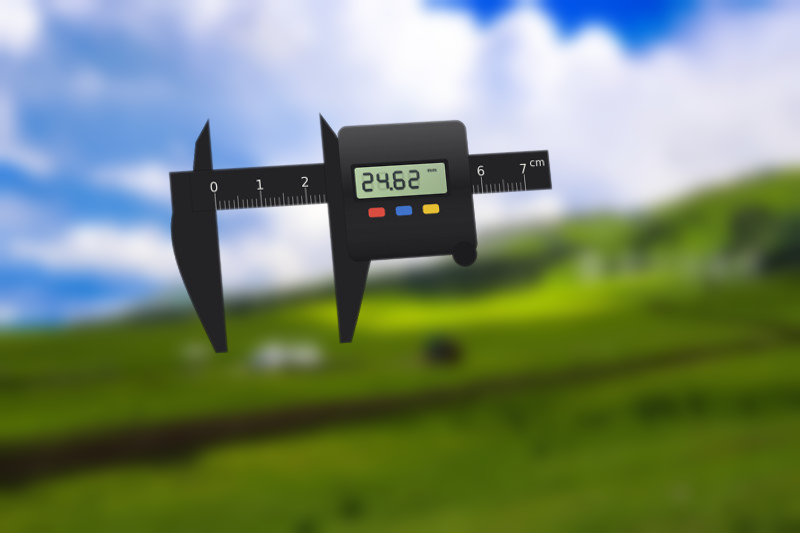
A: 24.62 (mm)
